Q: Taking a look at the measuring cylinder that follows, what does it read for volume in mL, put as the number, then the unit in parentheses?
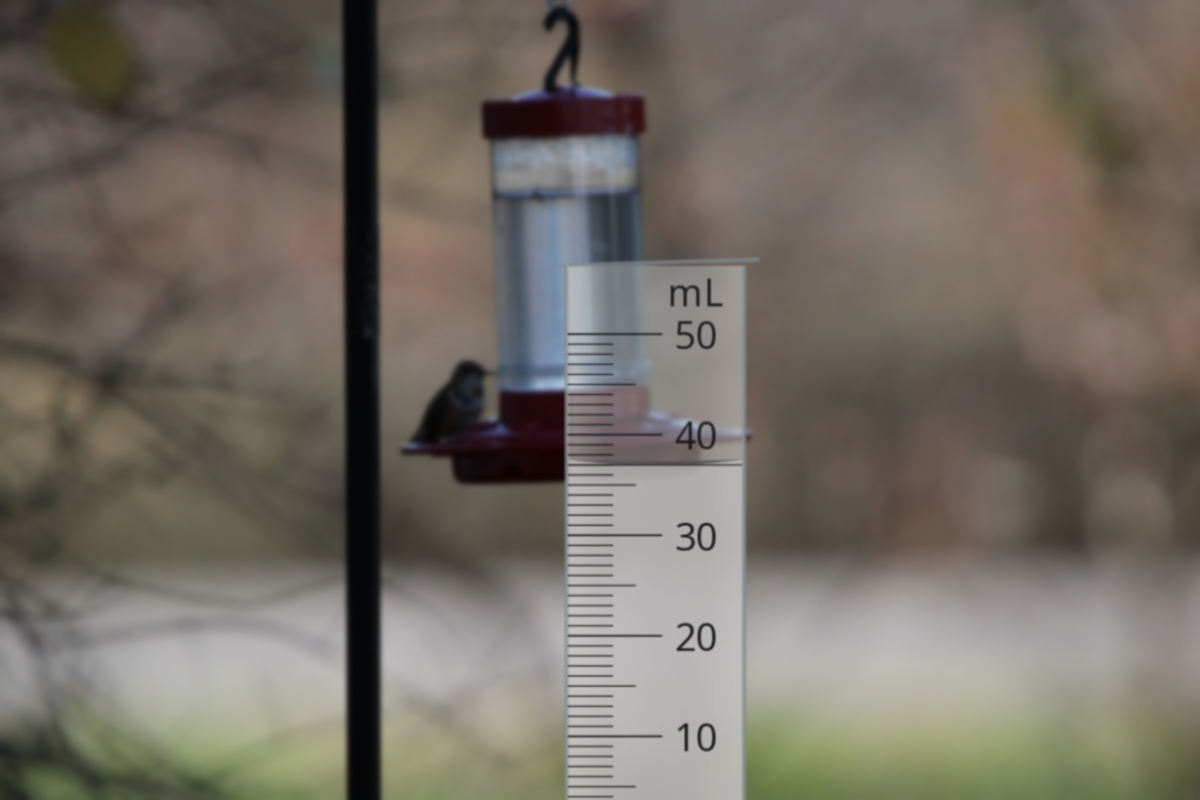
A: 37 (mL)
